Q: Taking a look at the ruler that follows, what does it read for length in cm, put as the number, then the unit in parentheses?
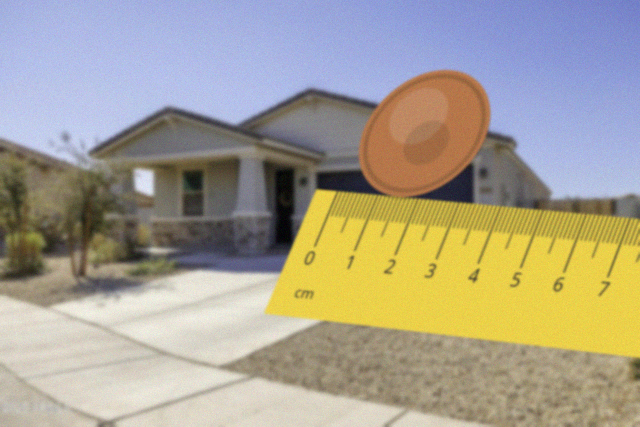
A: 3 (cm)
